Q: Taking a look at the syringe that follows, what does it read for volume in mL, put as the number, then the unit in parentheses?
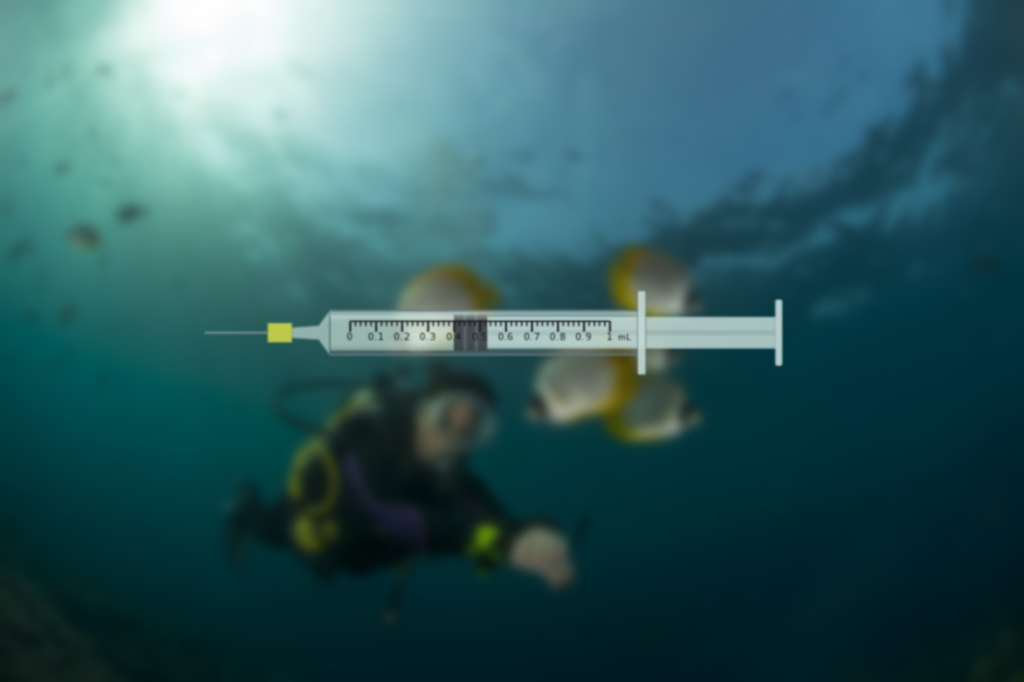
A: 0.4 (mL)
